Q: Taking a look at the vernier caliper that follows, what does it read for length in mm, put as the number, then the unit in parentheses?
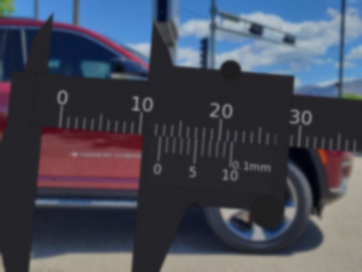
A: 12.6 (mm)
